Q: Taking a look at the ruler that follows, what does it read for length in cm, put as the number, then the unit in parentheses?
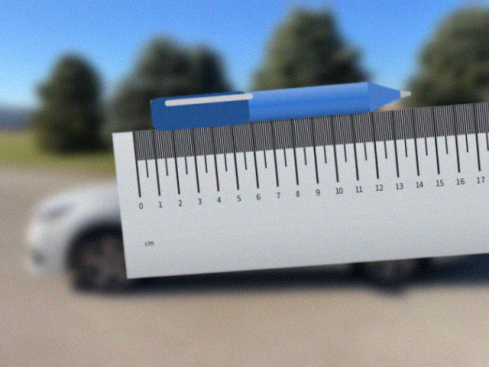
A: 13 (cm)
